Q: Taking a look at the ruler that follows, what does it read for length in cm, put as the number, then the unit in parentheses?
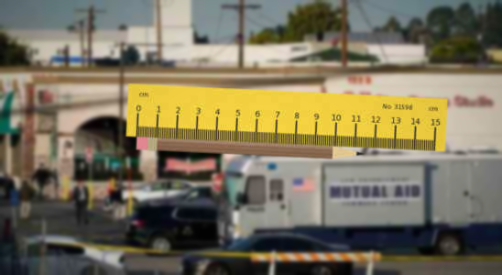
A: 11.5 (cm)
